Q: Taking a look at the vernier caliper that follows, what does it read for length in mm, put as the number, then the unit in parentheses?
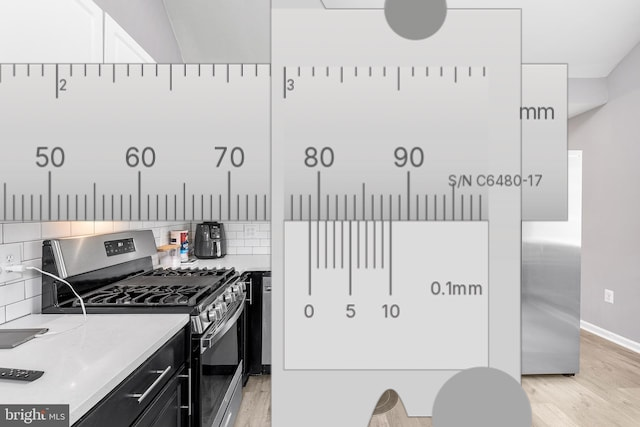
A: 79.0 (mm)
